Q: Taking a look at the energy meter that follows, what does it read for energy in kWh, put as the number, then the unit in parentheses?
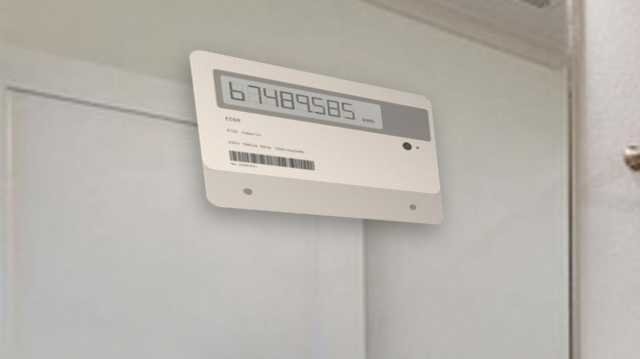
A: 67489.585 (kWh)
